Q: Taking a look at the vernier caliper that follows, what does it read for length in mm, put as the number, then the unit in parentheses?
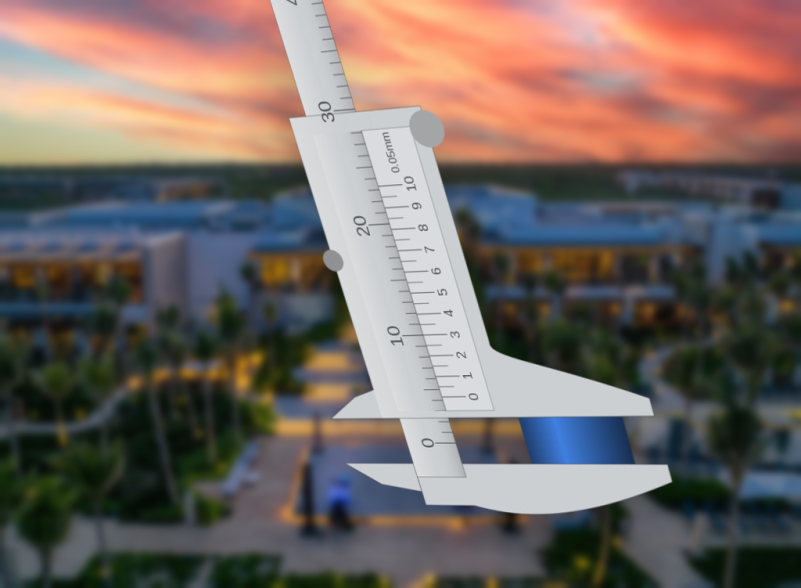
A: 4.3 (mm)
